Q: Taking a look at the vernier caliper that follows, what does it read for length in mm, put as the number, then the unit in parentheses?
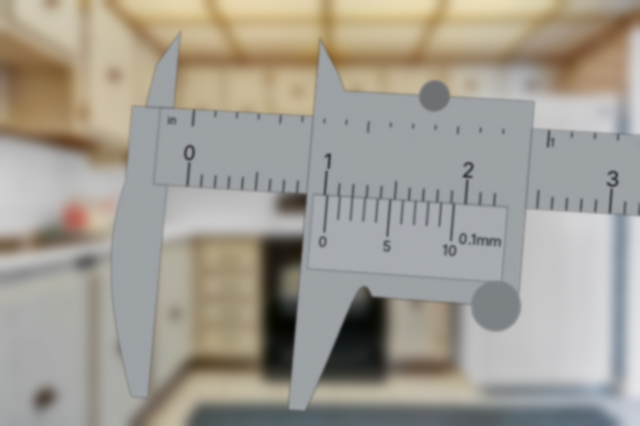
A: 10.2 (mm)
